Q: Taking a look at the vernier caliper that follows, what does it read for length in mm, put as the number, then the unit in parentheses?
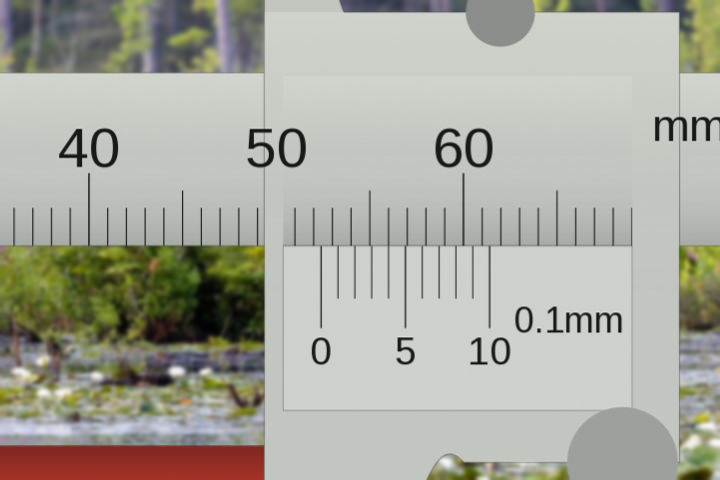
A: 52.4 (mm)
